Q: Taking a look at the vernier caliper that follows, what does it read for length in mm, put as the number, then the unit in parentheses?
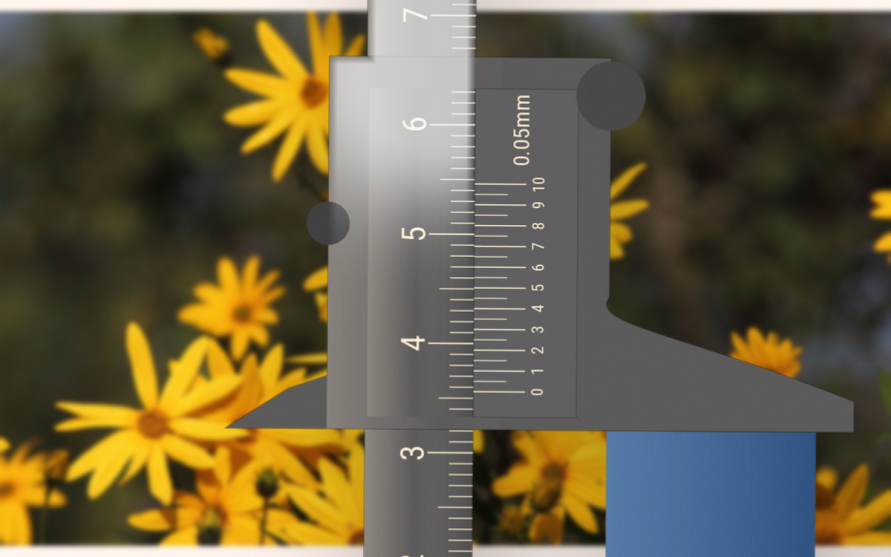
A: 35.6 (mm)
